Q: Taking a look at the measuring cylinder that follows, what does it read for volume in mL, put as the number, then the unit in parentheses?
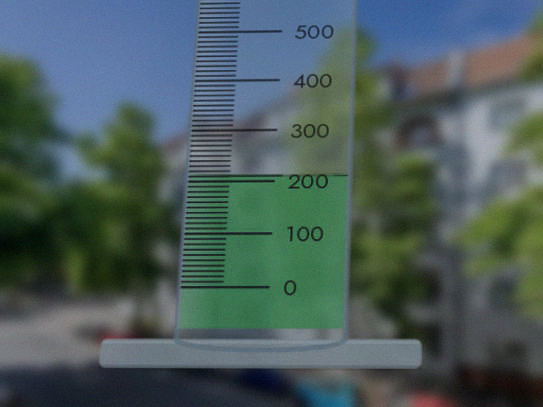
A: 210 (mL)
